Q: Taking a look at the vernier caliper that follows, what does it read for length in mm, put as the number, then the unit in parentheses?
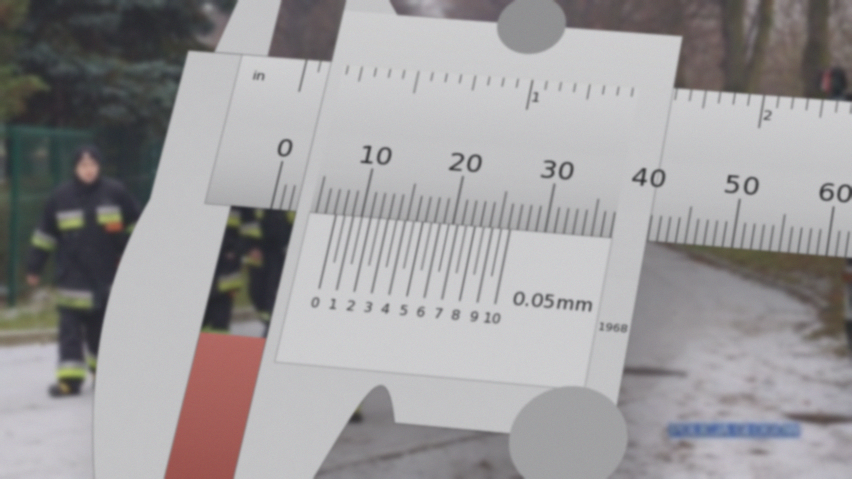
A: 7.2 (mm)
